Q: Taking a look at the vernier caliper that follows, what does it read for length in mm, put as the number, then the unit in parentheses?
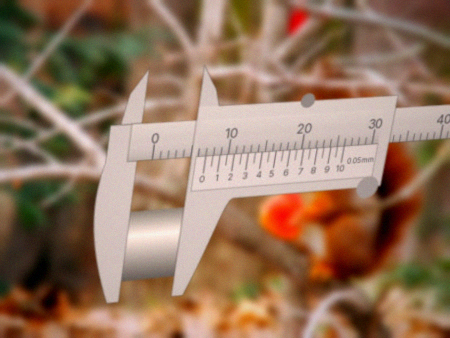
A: 7.0 (mm)
